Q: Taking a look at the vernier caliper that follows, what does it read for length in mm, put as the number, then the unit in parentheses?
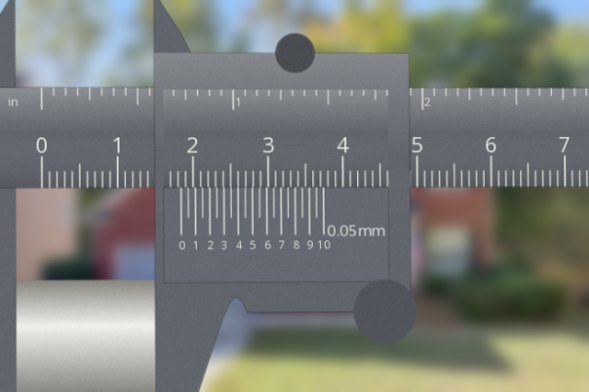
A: 18.4 (mm)
